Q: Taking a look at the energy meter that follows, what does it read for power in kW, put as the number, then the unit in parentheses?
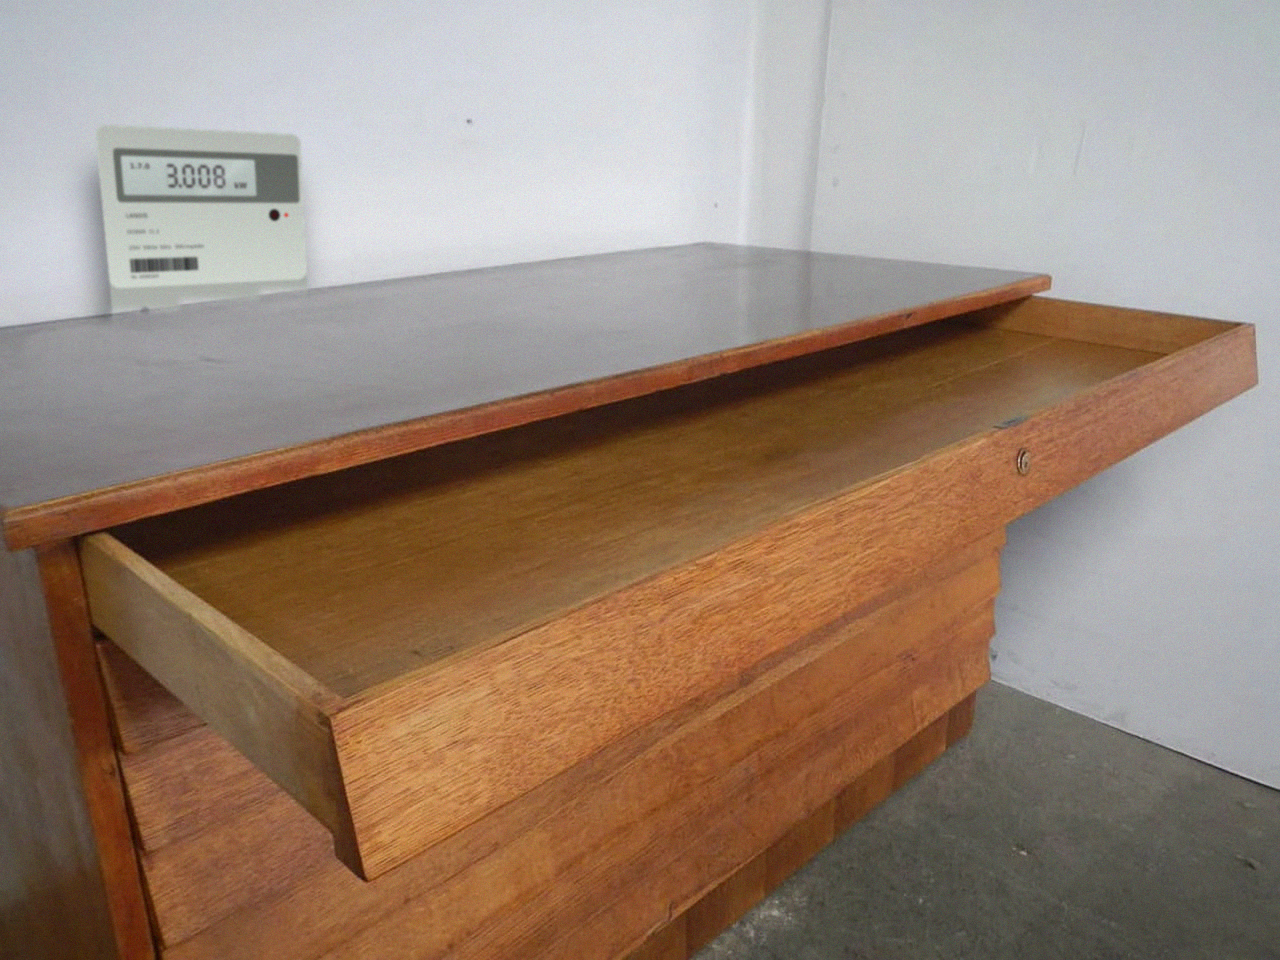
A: 3.008 (kW)
